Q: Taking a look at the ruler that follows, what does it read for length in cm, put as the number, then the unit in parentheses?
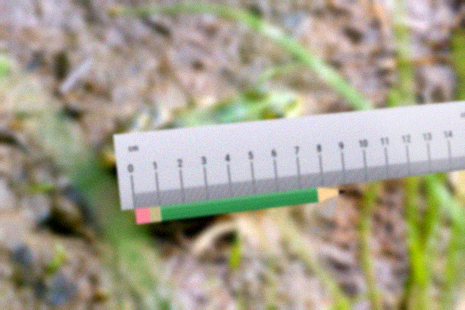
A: 9 (cm)
